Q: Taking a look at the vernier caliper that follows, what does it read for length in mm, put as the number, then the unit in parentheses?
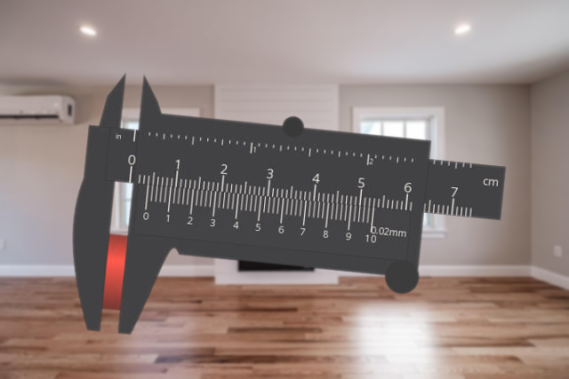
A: 4.0 (mm)
